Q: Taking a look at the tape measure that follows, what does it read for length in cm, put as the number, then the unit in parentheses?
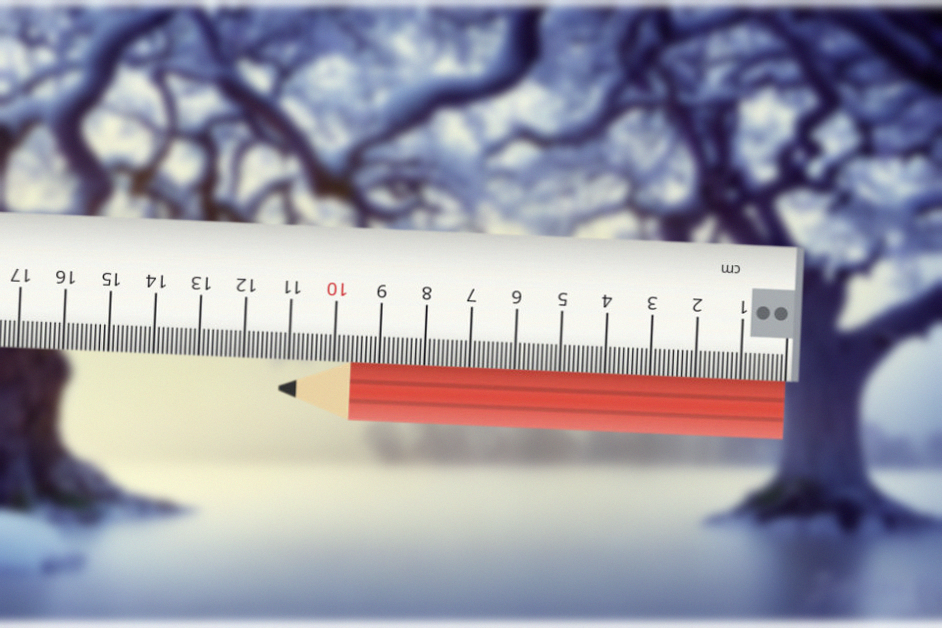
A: 11.2 (cm)
